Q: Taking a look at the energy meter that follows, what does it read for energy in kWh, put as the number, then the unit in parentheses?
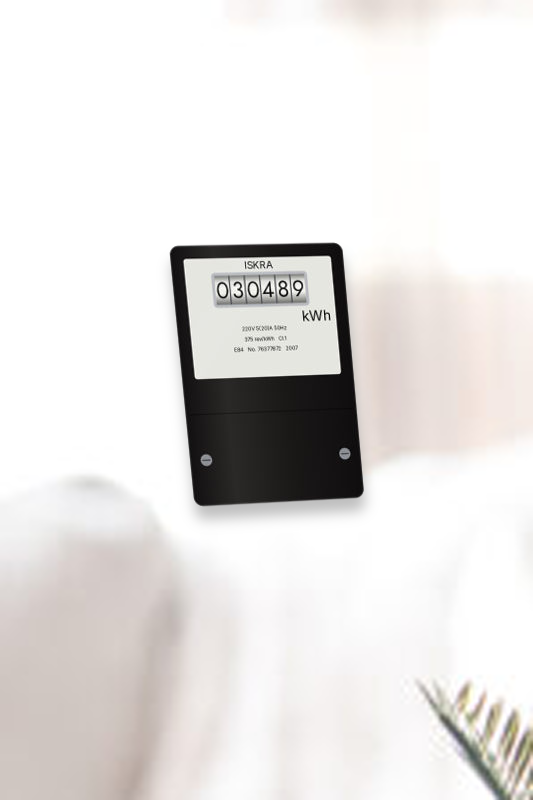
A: 30489 (kWh)
